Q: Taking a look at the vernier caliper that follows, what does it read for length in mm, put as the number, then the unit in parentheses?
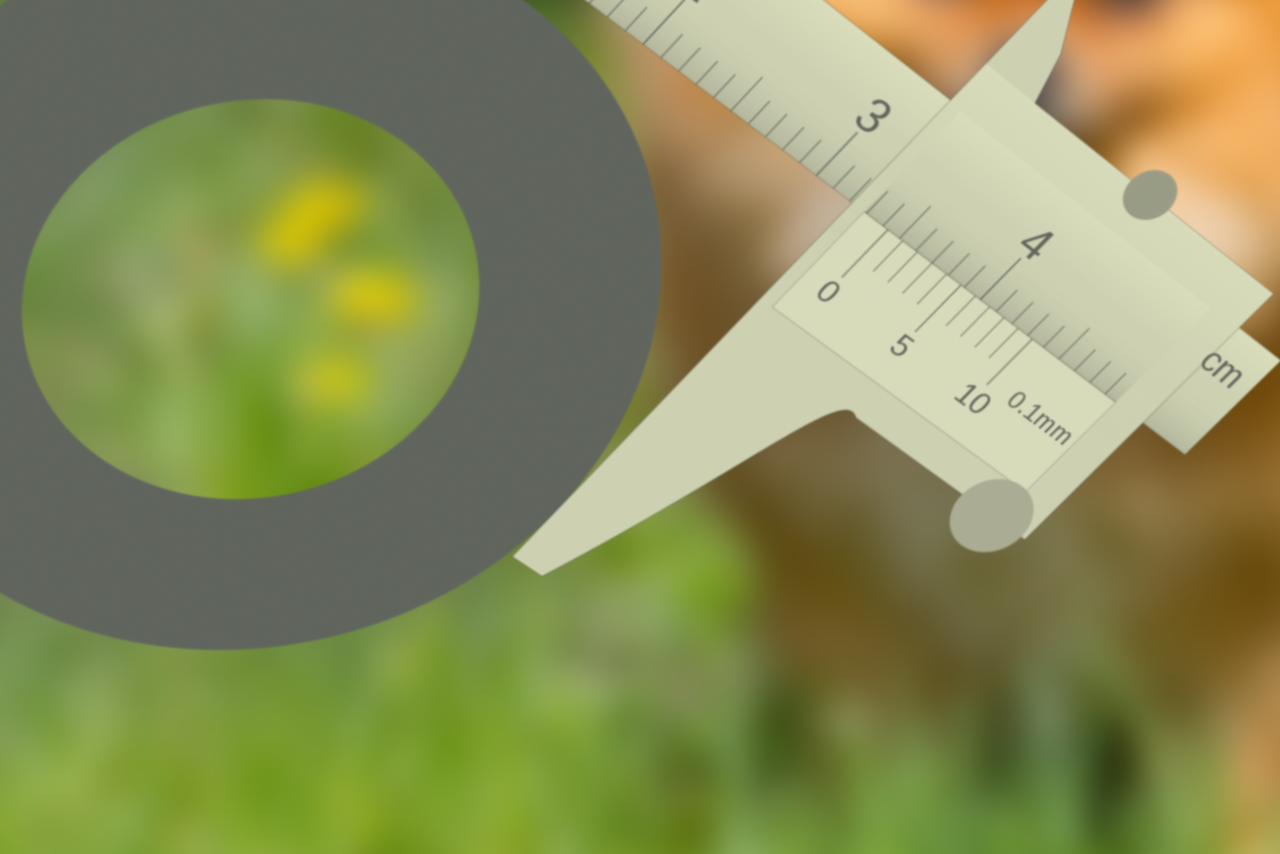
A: 34.3 (mm)
